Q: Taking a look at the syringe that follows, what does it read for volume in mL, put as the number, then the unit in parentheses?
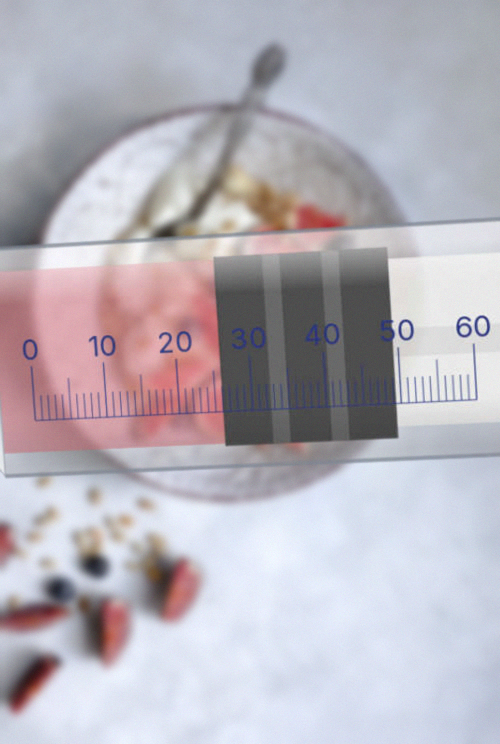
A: 26 (mL)
